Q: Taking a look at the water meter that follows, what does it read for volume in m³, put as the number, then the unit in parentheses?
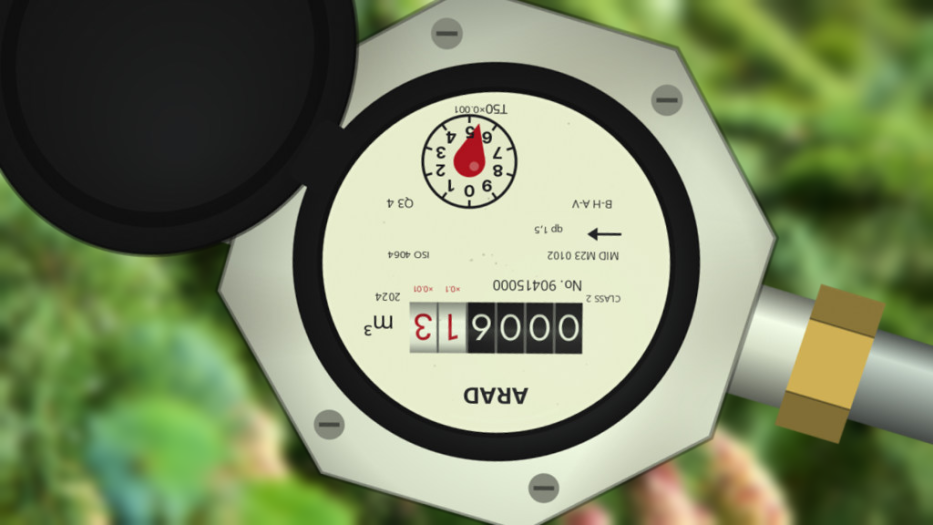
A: 6.135 (m³)
